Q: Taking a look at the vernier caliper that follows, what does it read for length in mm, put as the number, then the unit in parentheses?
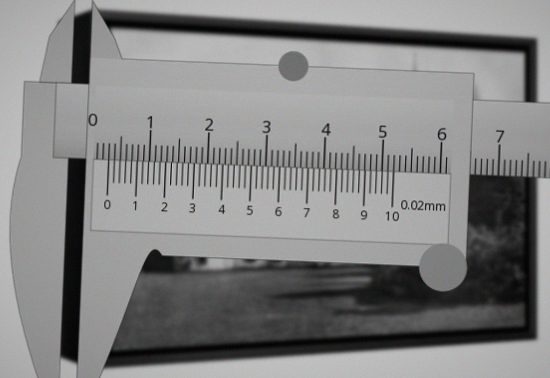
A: 3.0 (mm)
